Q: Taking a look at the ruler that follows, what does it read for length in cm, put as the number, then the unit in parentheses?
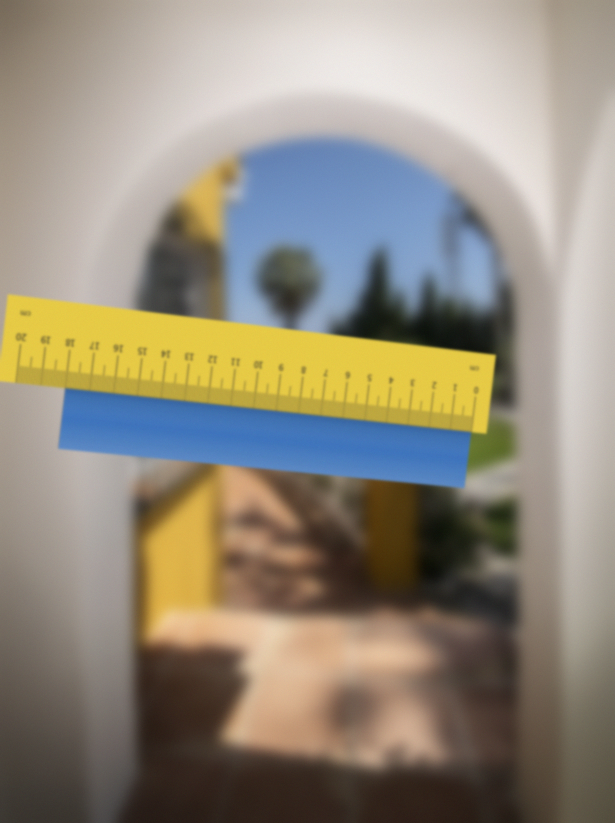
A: 18 (cm)
